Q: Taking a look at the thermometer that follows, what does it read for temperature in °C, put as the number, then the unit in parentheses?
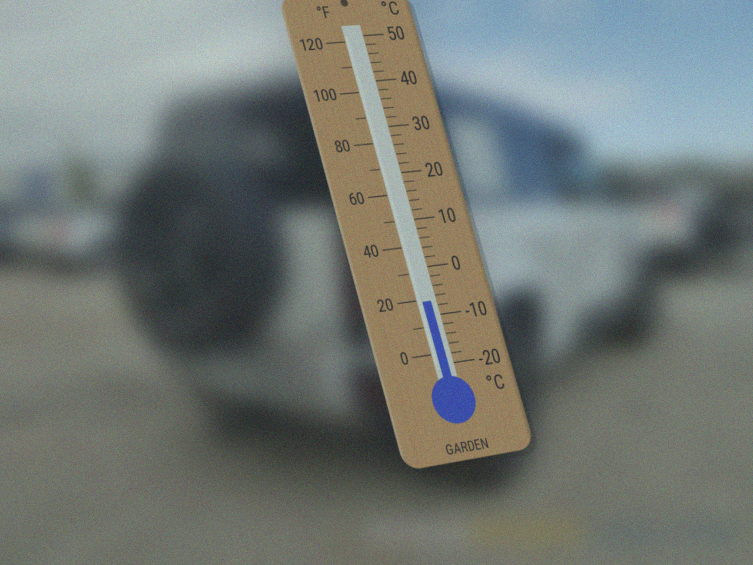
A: -7 (°C)
